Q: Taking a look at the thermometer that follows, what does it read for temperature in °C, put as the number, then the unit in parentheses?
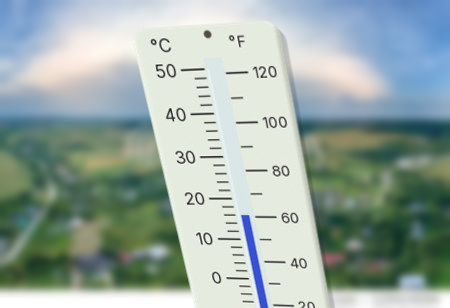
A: 16 (°C)
